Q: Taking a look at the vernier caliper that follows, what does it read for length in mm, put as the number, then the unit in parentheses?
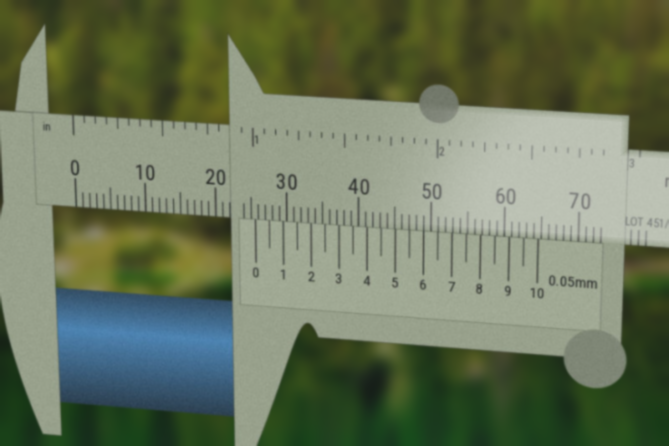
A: 25.6 (mm)
